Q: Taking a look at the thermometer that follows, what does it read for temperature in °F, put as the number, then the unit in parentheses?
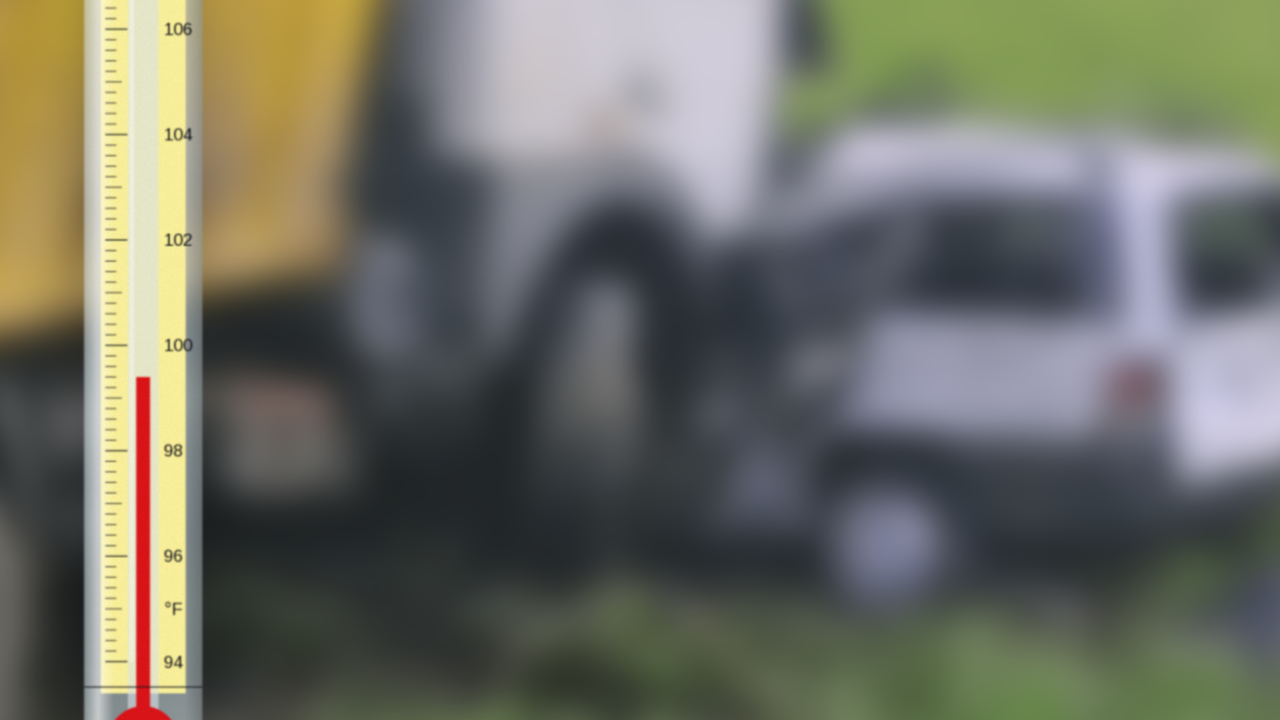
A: 99.4 (°F)
